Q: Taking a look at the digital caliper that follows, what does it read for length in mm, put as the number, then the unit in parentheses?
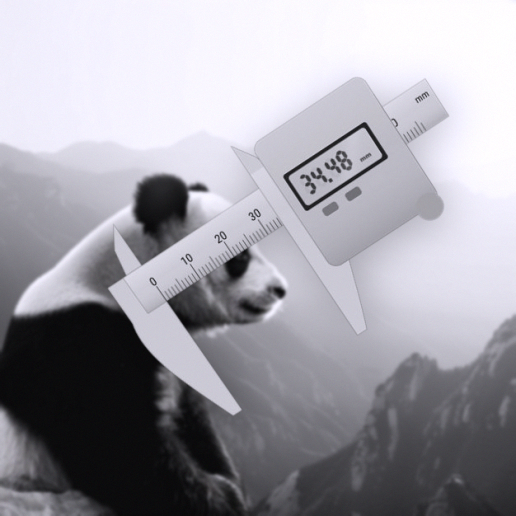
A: 34.48 (mm)
